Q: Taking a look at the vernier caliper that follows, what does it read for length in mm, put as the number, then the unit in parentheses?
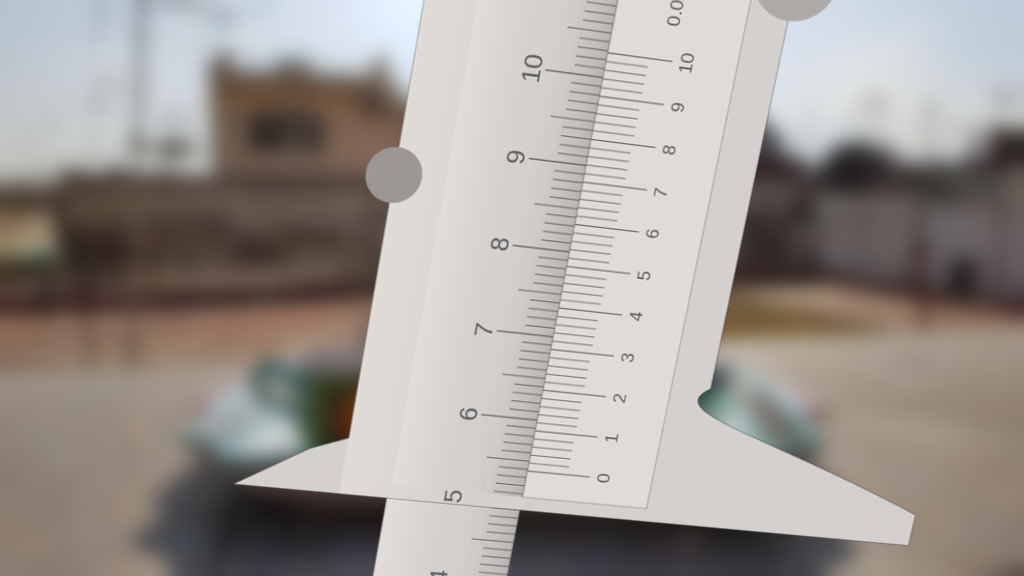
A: 53.8 (mm)
